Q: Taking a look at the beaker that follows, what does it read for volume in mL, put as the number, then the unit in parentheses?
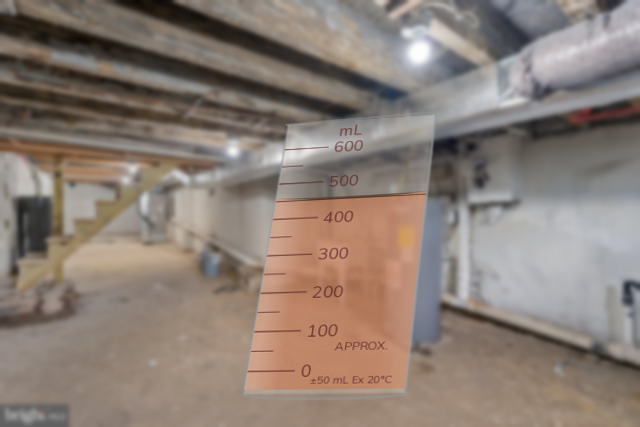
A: 450 (mL)
